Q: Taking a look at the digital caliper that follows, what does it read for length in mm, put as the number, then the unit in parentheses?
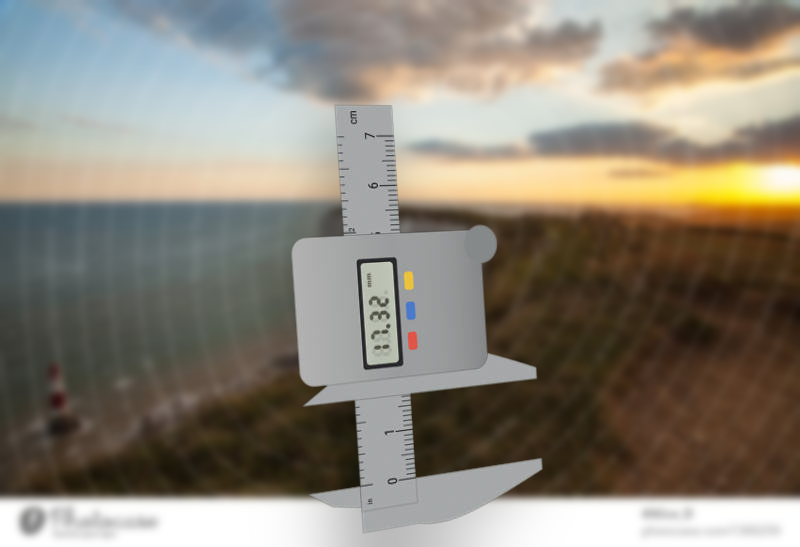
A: 17.32 (mm)
